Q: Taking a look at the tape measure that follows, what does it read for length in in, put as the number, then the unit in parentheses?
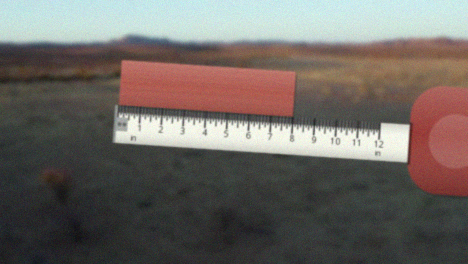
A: 8 (in)
